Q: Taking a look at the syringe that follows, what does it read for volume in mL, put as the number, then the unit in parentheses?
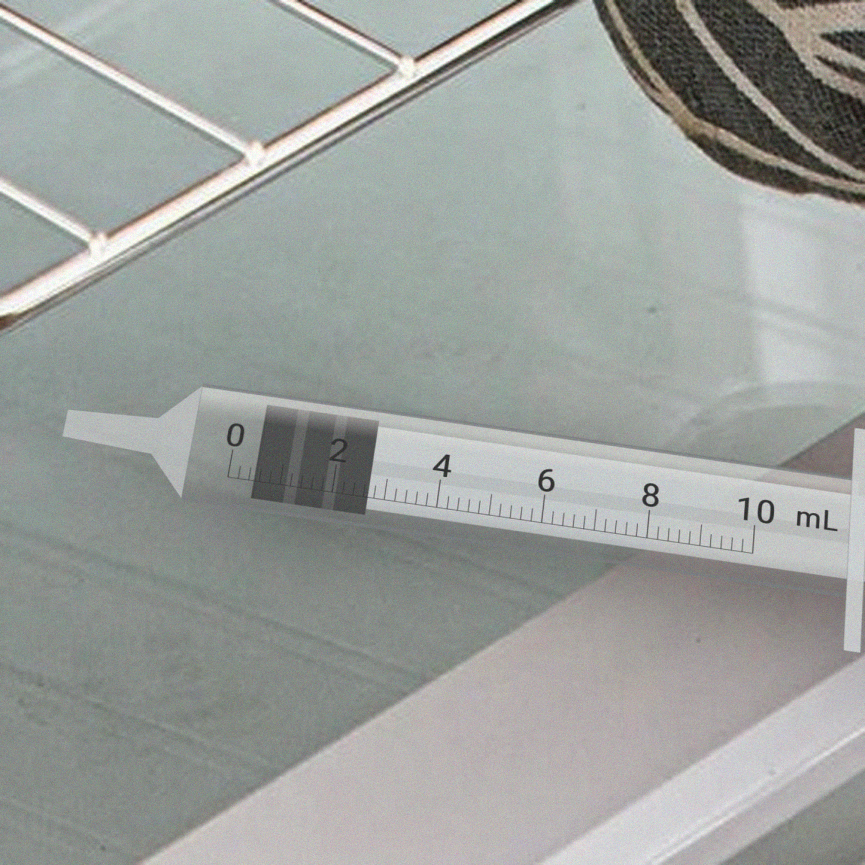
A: 0.5 (mL)
